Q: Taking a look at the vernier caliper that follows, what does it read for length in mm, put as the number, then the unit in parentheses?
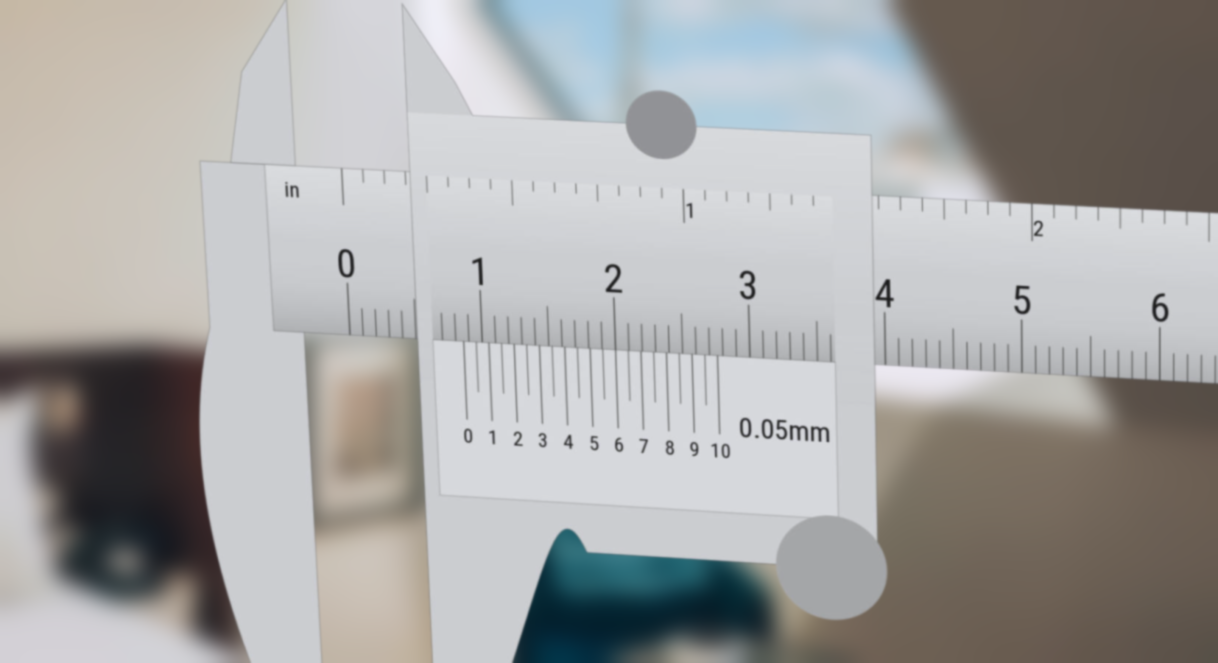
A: 8.6 (mm)
